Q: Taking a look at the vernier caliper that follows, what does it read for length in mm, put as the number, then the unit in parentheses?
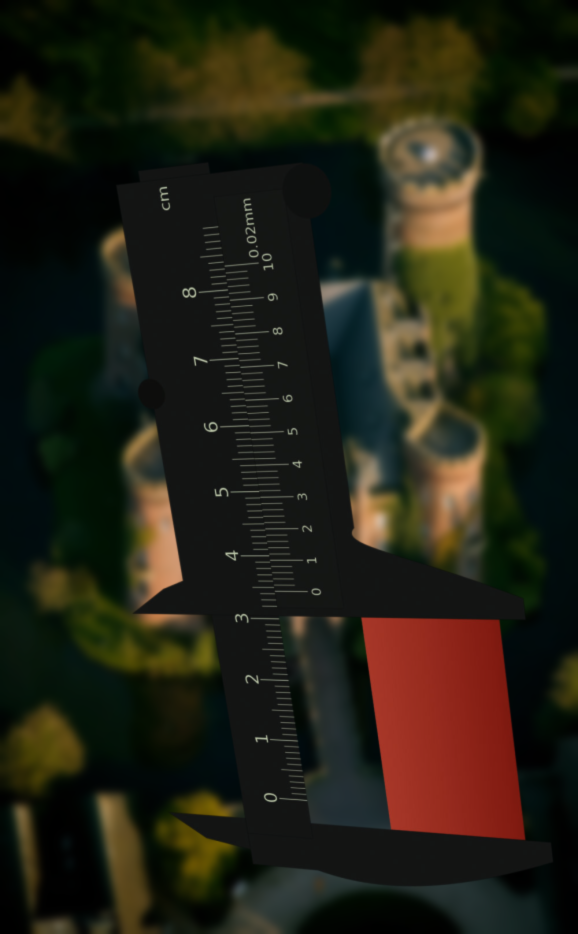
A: 34.4 (mm)
